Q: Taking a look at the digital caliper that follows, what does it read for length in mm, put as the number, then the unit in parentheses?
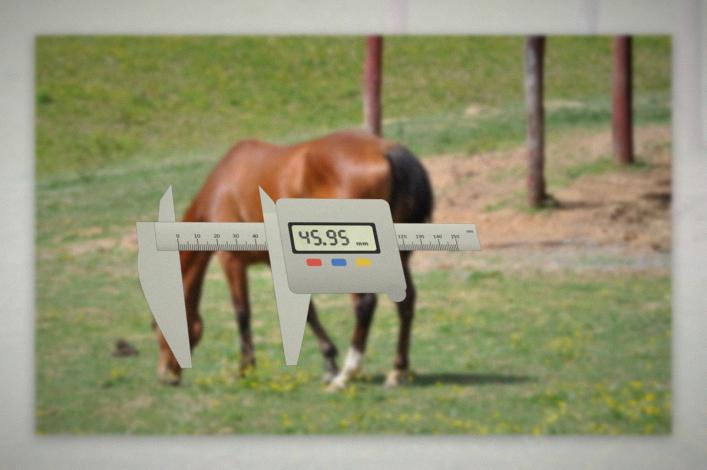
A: 45.95 (mm)
